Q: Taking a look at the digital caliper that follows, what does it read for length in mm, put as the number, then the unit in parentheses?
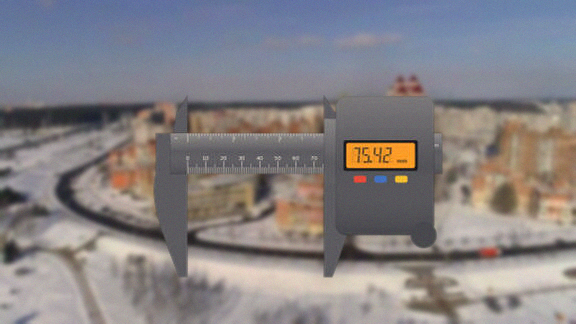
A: 75.42 (mm)
